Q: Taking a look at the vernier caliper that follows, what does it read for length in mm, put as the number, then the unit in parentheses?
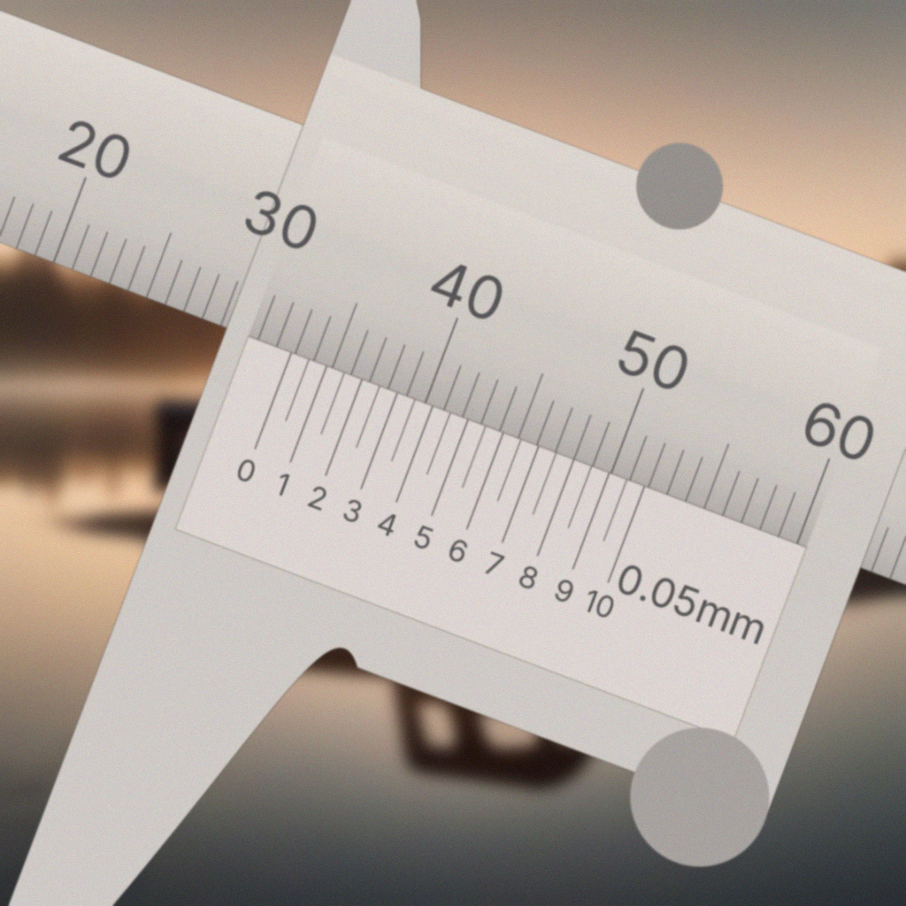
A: 32.8 (mm)
